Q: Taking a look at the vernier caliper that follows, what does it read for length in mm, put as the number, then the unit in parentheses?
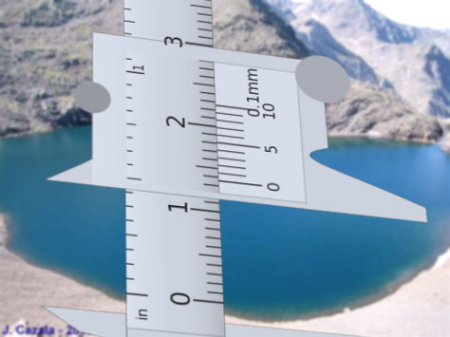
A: 13.6 (mm)
